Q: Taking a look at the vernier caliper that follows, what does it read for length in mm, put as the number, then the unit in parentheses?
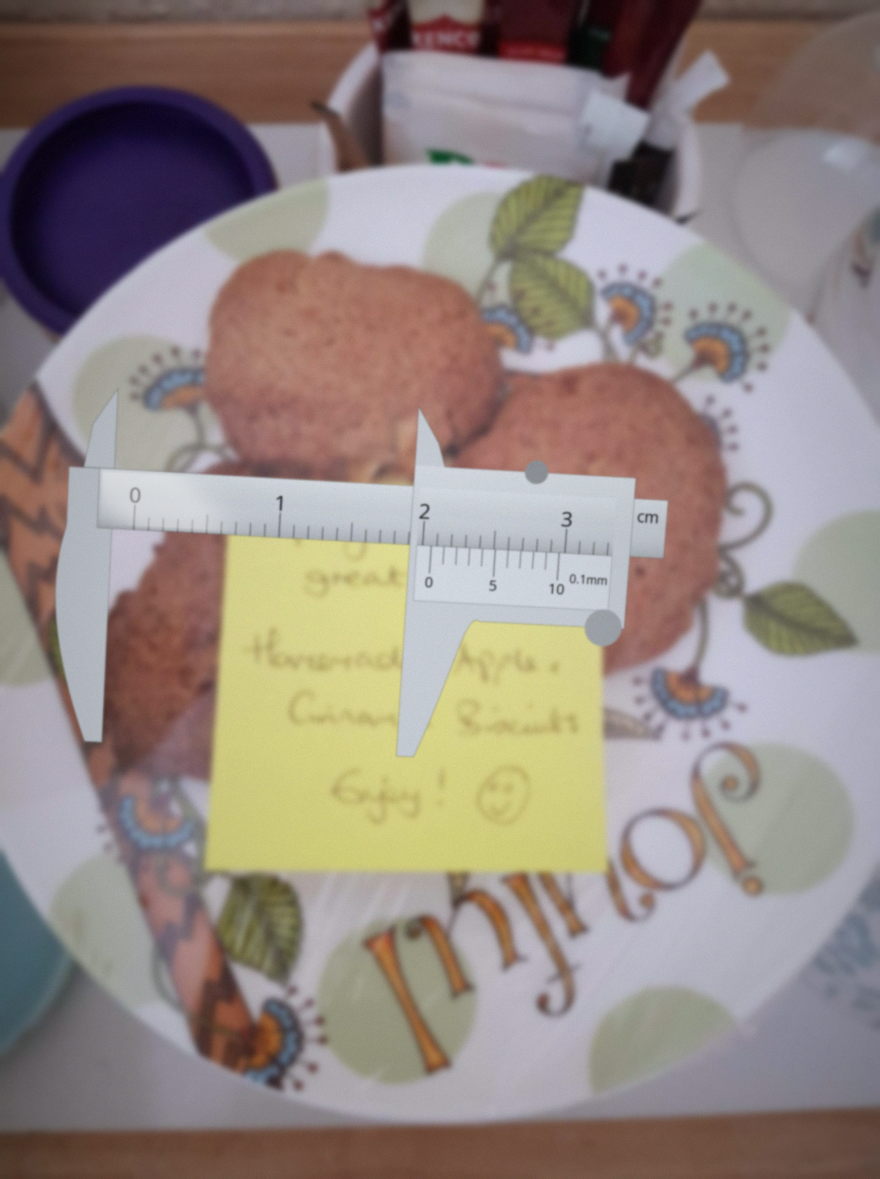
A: 20.6 (mm)
